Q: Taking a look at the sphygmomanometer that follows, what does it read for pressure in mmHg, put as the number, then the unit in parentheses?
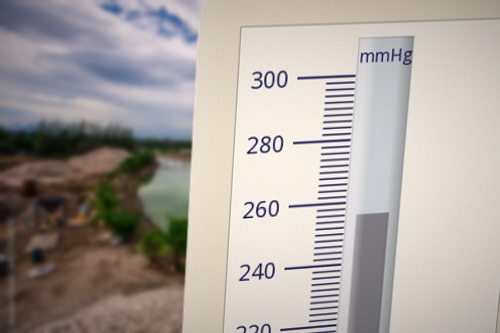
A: 256 (mmHg)
